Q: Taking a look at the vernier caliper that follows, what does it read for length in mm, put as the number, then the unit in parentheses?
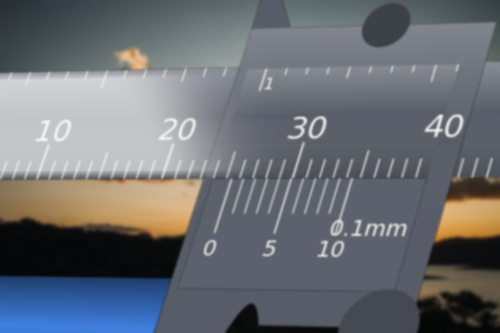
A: 25.4 (mm)
